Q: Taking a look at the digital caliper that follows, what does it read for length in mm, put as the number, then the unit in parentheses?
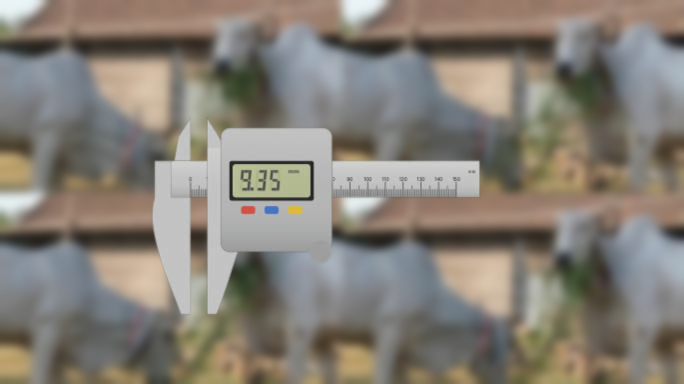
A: 9.35 (mm)
